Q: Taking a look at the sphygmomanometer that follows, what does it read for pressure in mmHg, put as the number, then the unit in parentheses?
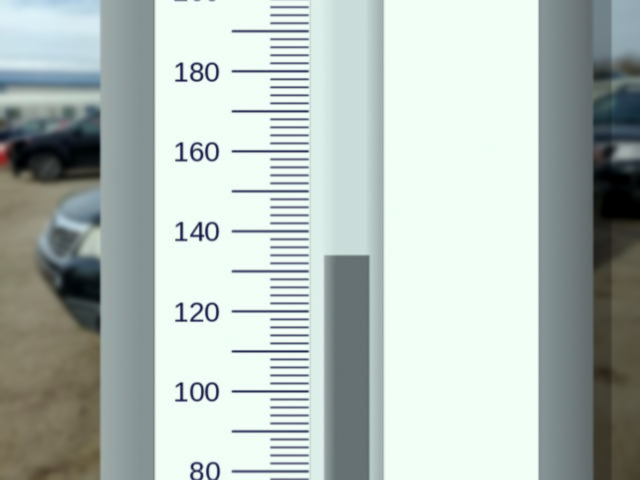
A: 134 (mmHg)
